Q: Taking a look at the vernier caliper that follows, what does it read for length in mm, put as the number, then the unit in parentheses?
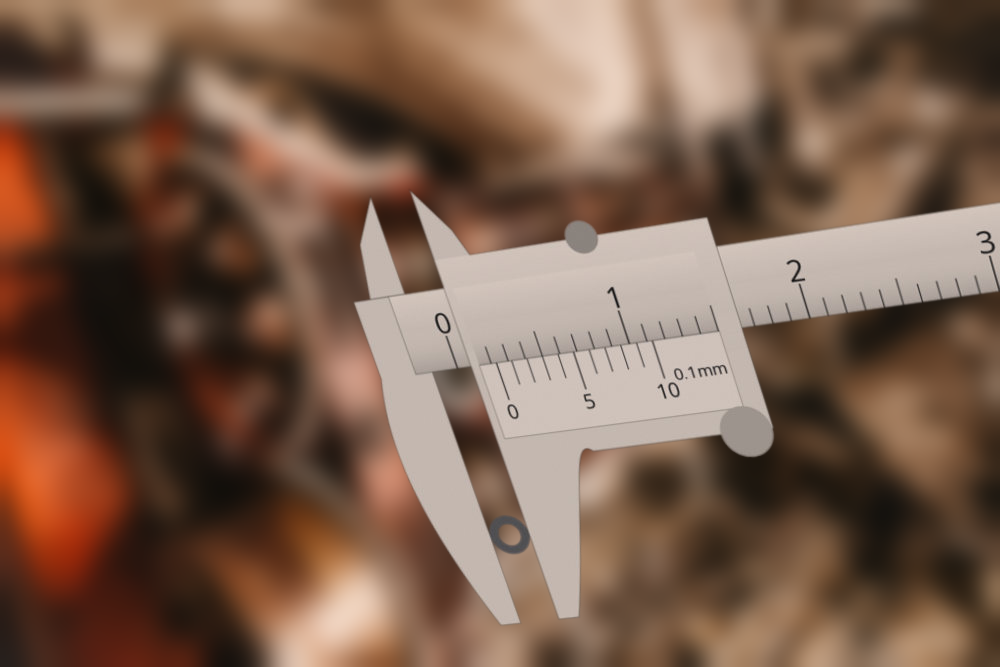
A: 2.3 (mm)
